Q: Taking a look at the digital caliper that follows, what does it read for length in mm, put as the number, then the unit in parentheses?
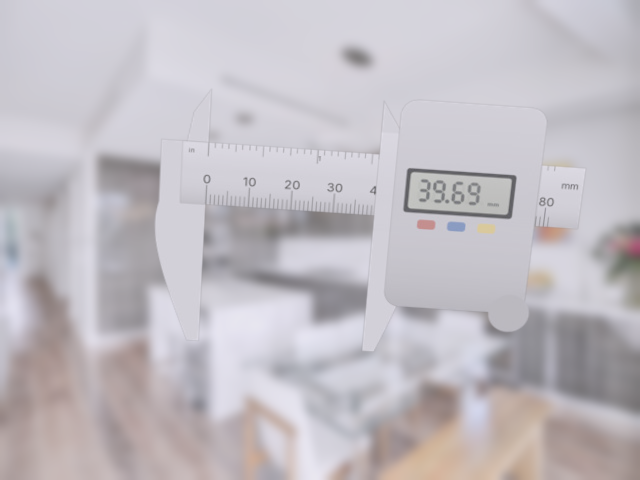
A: 39.69 (mm)
